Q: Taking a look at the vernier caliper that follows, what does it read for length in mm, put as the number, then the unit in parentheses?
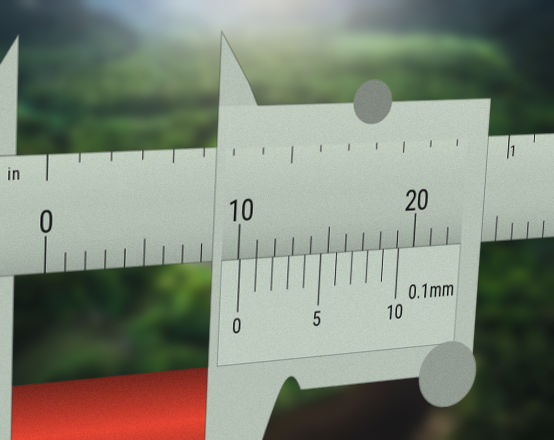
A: 10.1 (mm)
